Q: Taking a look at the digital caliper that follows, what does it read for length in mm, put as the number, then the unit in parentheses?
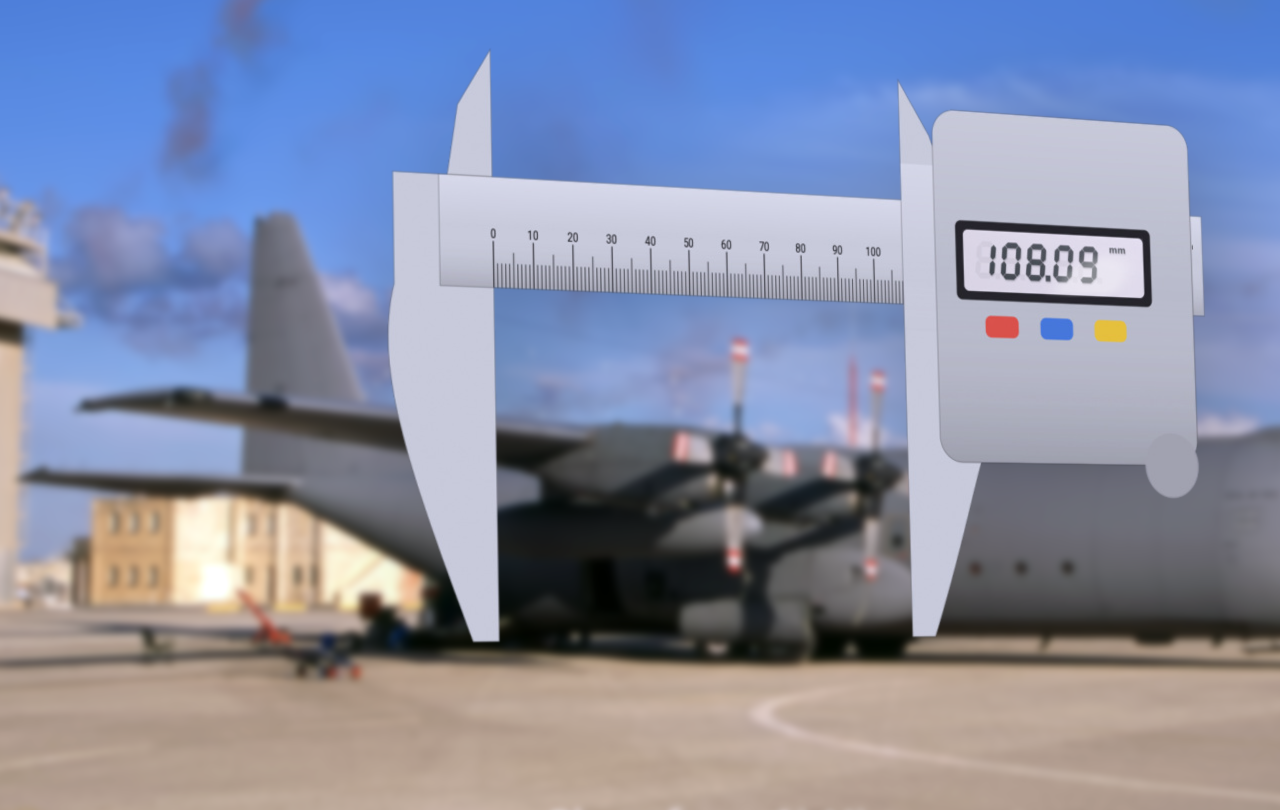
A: 108.09 (mm)
